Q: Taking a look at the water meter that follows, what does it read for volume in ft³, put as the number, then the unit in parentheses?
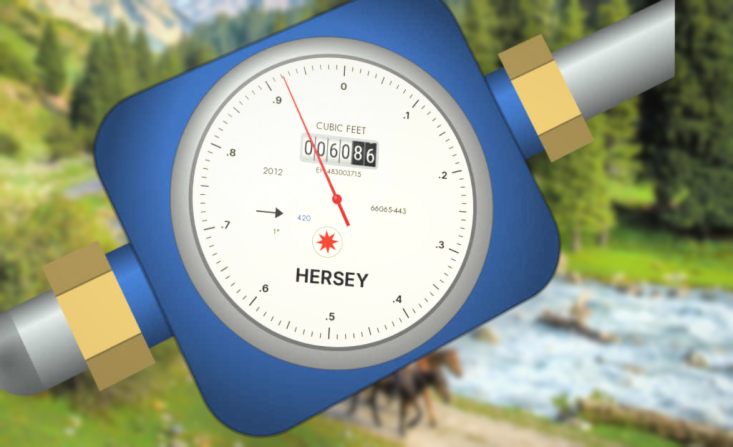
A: 6085.92 (ft³)
